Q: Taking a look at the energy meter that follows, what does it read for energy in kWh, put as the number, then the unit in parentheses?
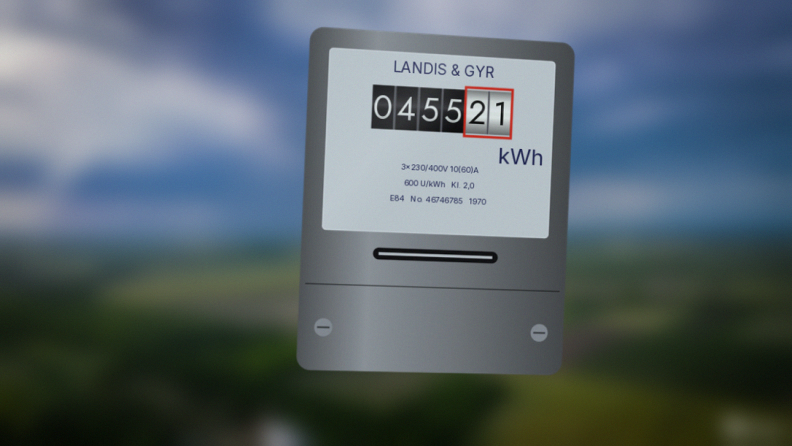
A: 455.21 (kWh)
